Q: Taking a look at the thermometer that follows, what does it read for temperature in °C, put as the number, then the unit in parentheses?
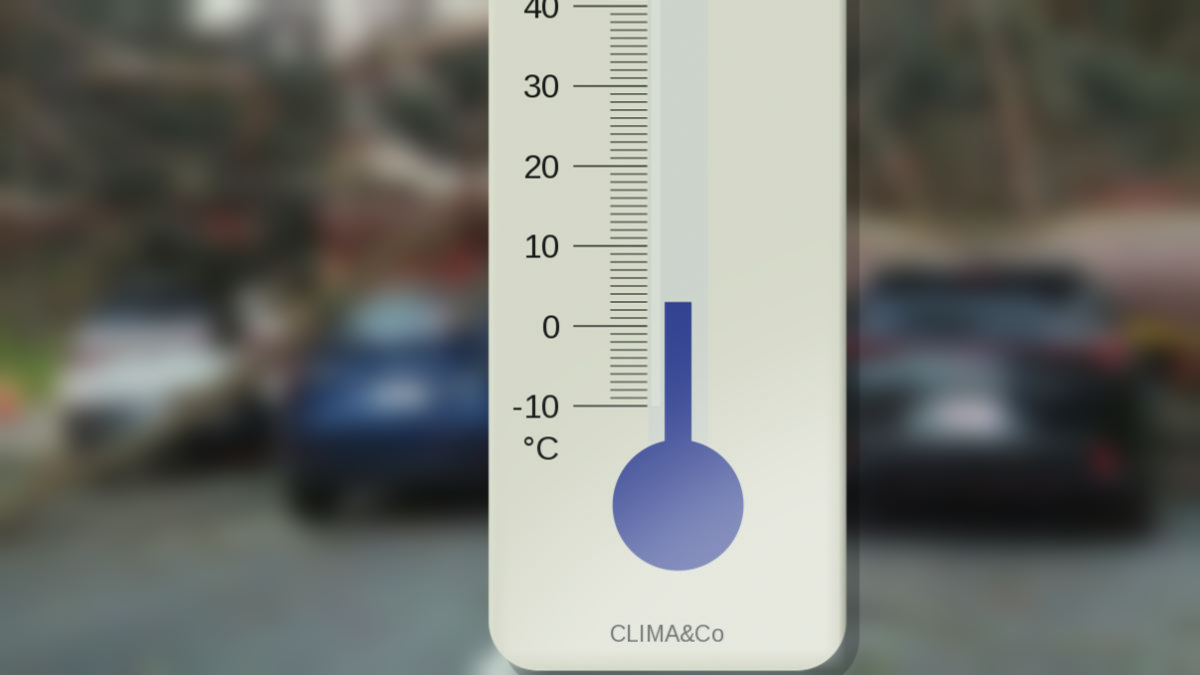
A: 3 (°C)
